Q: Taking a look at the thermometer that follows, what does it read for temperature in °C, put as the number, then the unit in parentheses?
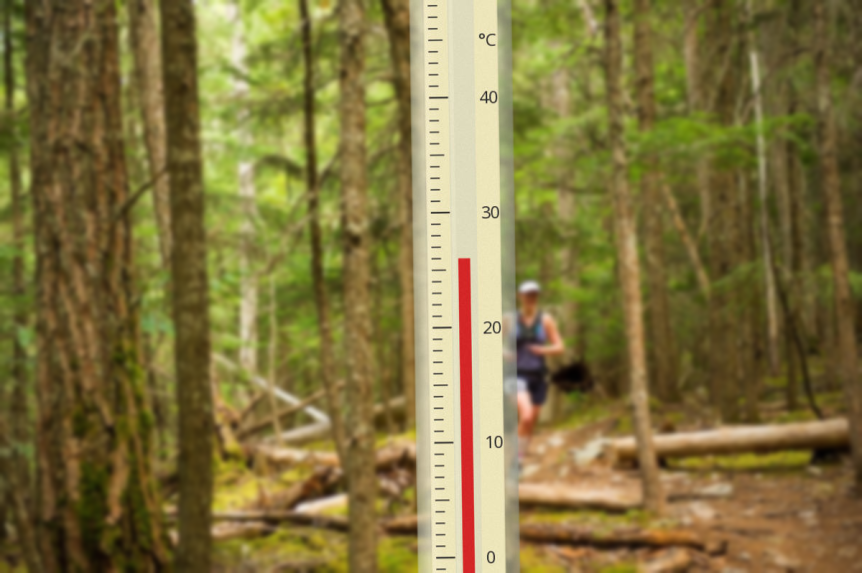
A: 26 (°C)
